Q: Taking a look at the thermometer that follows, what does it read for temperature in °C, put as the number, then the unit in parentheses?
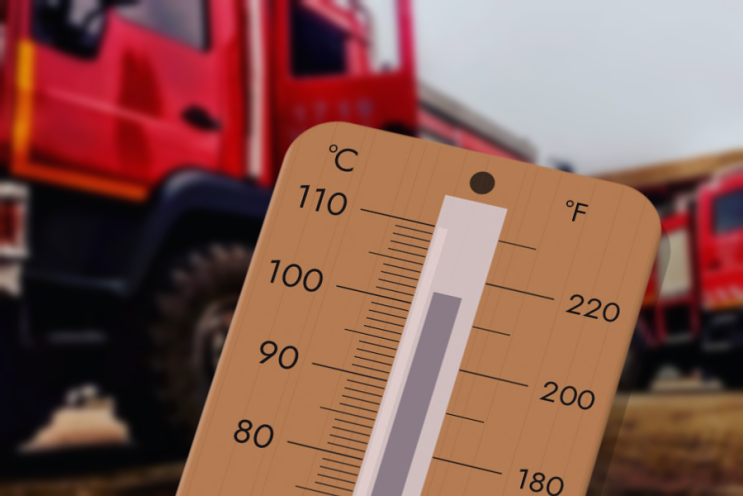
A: 102 (°C)
